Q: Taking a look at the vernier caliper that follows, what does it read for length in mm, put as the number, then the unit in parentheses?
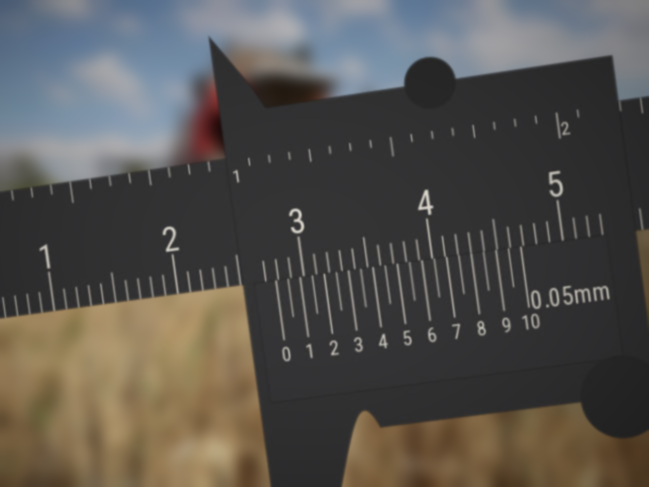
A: 27.8 (mm)
